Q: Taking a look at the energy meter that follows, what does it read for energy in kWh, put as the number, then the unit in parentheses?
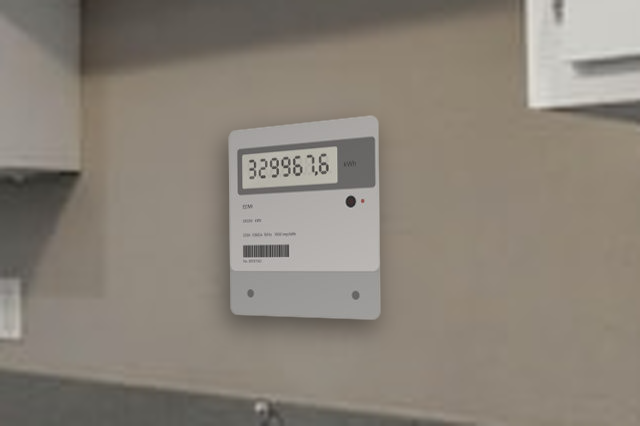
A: 329967.6 (kWh)
